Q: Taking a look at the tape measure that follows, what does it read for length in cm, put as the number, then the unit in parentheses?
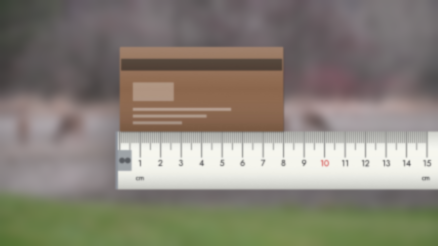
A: 8 (cm)
